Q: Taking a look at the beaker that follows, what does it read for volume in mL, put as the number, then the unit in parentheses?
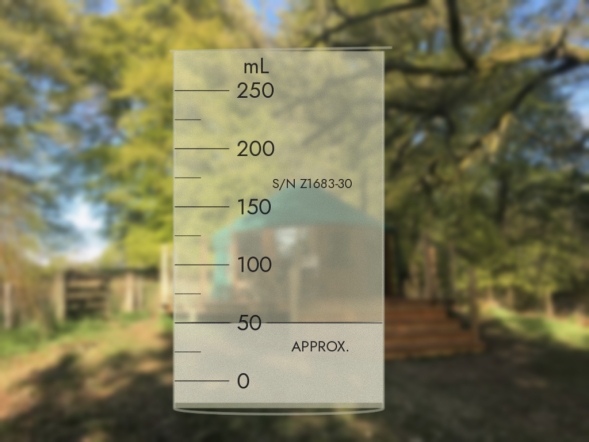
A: 50 (mL)
